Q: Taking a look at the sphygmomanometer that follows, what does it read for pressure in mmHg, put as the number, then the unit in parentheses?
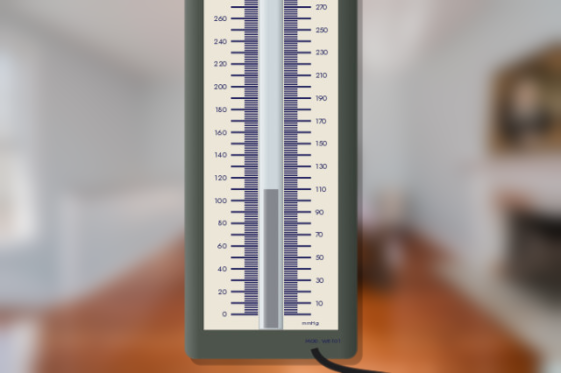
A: 110 (mmHg)
